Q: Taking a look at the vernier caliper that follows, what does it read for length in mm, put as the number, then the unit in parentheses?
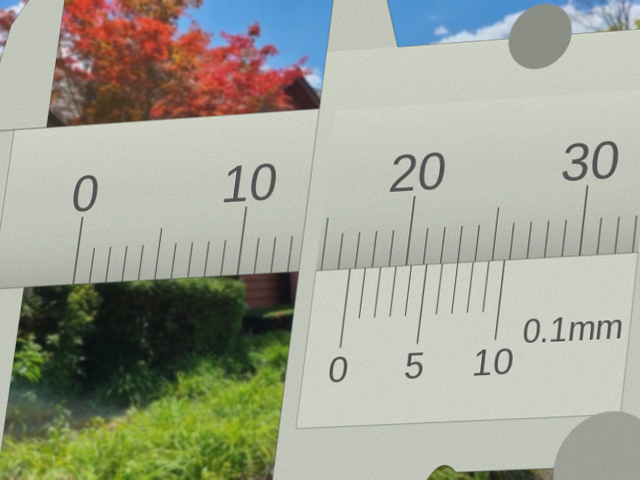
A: 16.7 (mm)
